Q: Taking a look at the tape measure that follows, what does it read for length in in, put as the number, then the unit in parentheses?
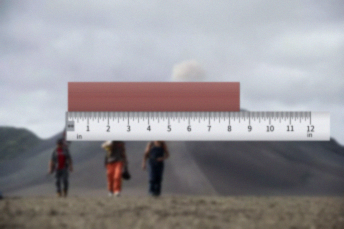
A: 8.5 (in)
